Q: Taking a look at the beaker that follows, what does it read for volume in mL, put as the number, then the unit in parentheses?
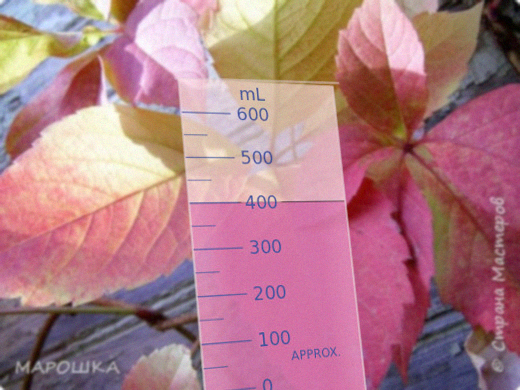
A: 400 (mL)
